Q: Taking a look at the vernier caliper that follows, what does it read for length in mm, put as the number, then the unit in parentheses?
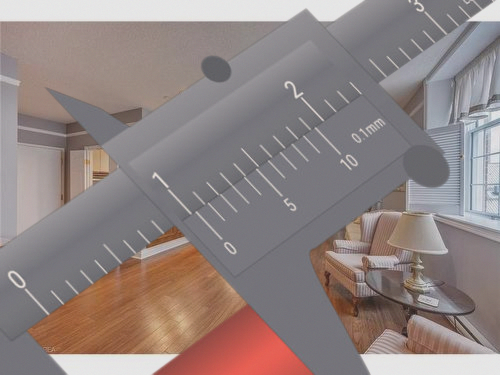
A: 10.3 (mm)
